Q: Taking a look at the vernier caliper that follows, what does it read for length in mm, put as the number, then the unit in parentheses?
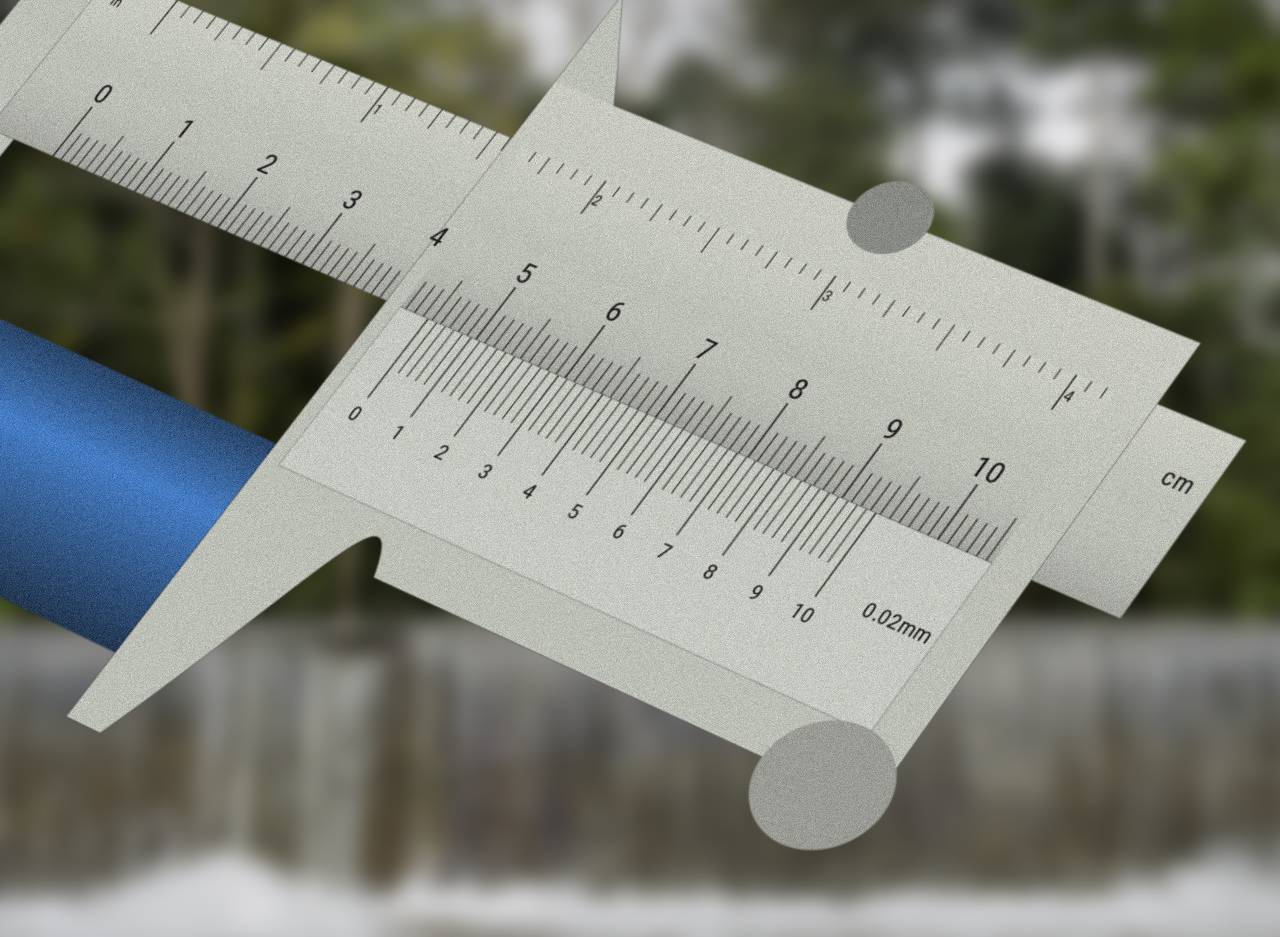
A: 44.6 (mm)
